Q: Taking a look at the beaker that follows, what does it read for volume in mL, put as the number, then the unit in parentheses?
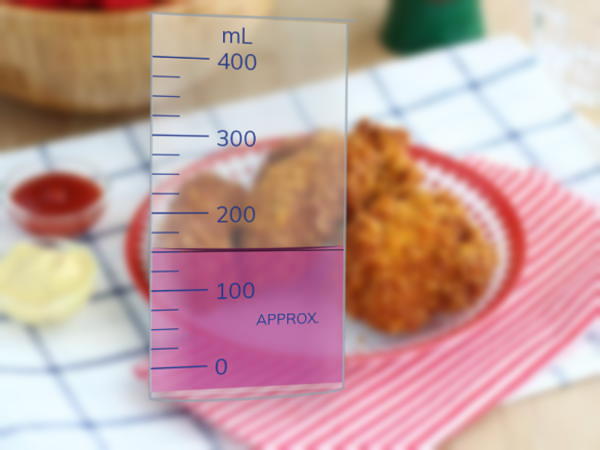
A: 150 (mL)
